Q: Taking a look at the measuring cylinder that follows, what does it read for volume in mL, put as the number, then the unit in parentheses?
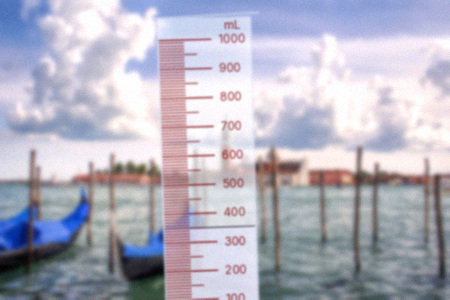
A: 350 (mL)
